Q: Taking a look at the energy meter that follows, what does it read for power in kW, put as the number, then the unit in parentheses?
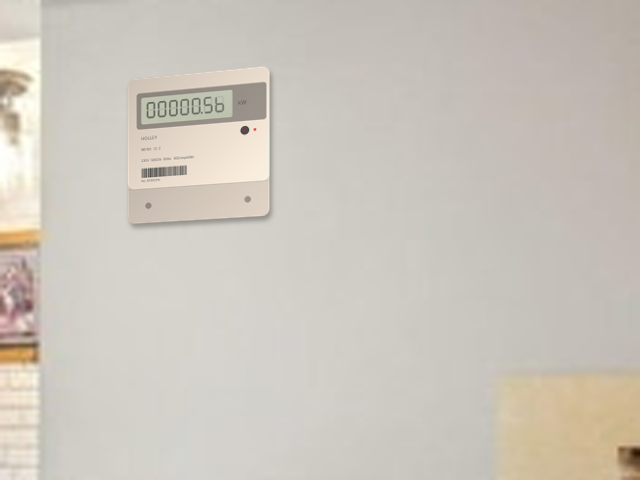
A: 0.56 (kW)
